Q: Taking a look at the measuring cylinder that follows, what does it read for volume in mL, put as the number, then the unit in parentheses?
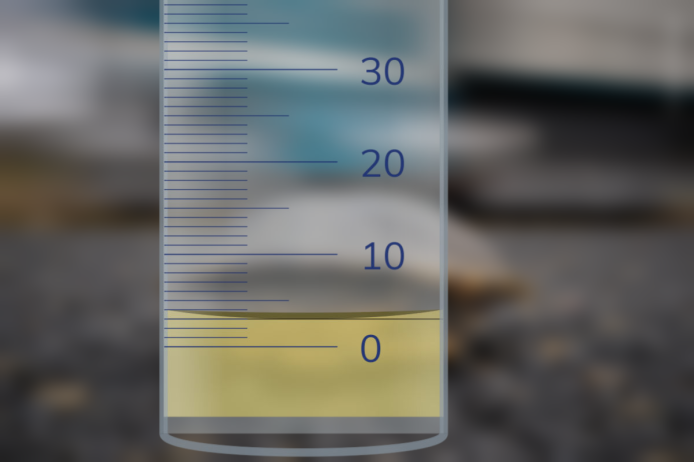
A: 3 (mL)
